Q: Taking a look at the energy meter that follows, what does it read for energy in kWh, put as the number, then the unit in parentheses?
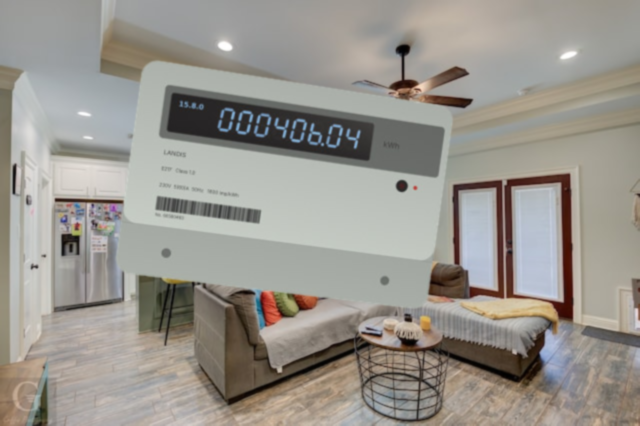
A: 406.04 (kWh)
